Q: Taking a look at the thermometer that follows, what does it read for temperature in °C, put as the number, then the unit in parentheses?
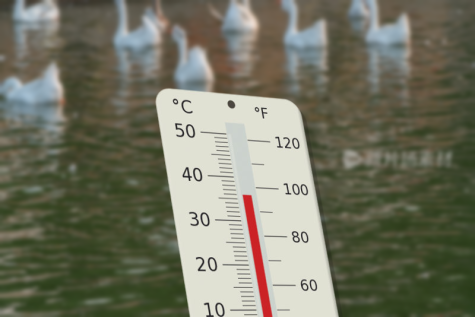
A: 36 (°C)
